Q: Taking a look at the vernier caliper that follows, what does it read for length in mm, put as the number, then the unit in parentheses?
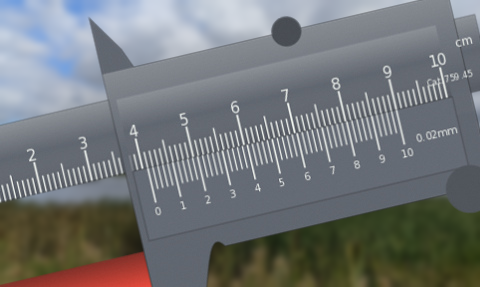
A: 41.0 (mm)
